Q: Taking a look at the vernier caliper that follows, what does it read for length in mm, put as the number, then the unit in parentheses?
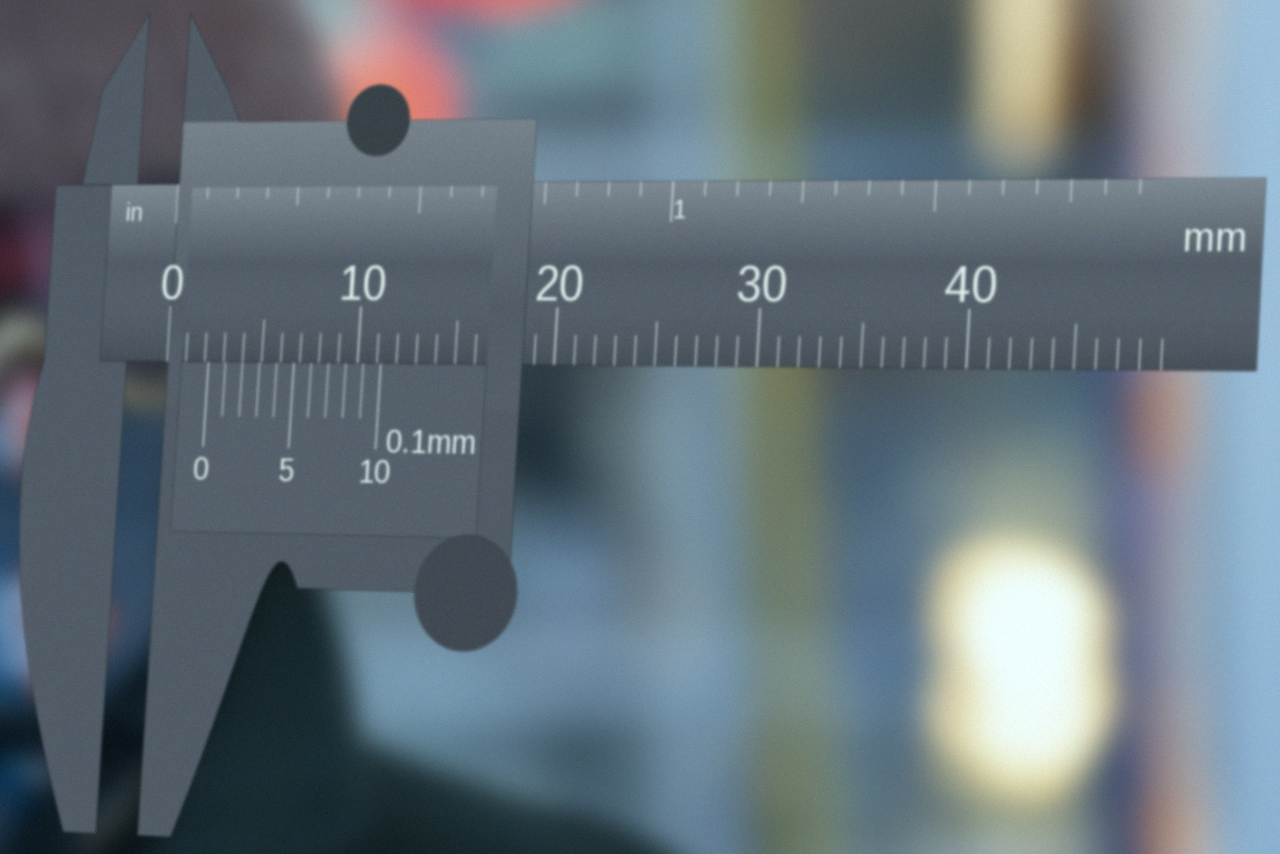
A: 2.2 (mm)
